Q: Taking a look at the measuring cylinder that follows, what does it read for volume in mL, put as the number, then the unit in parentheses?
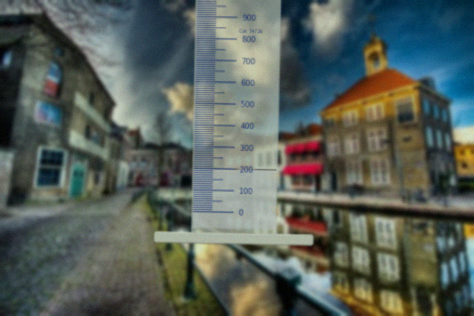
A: 200 (mL)
